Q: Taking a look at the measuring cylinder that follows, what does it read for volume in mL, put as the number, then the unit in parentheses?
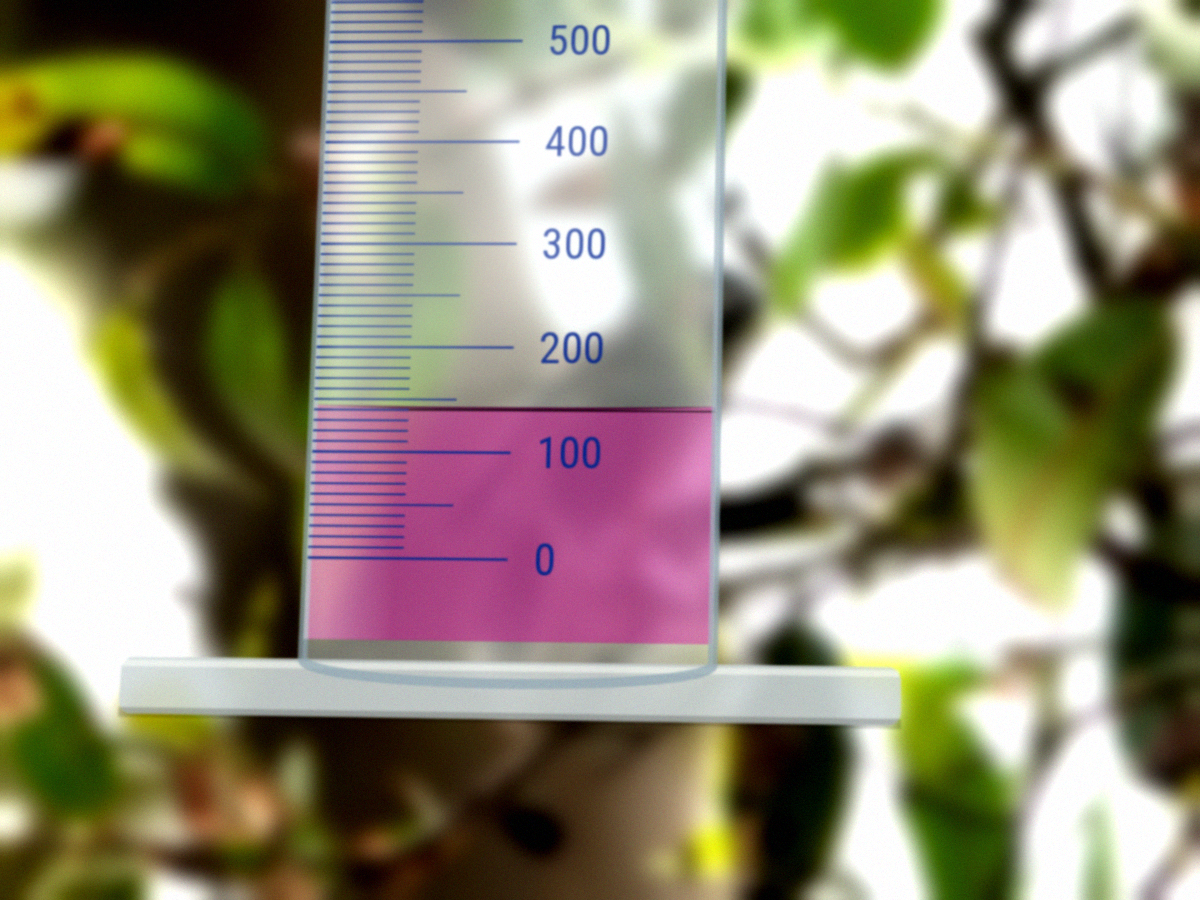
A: 140 (mL)
